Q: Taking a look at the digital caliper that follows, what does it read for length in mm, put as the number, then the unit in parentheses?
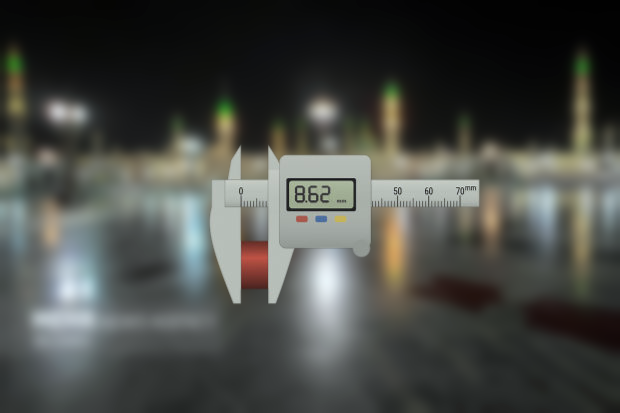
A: 8.62 (mm)
